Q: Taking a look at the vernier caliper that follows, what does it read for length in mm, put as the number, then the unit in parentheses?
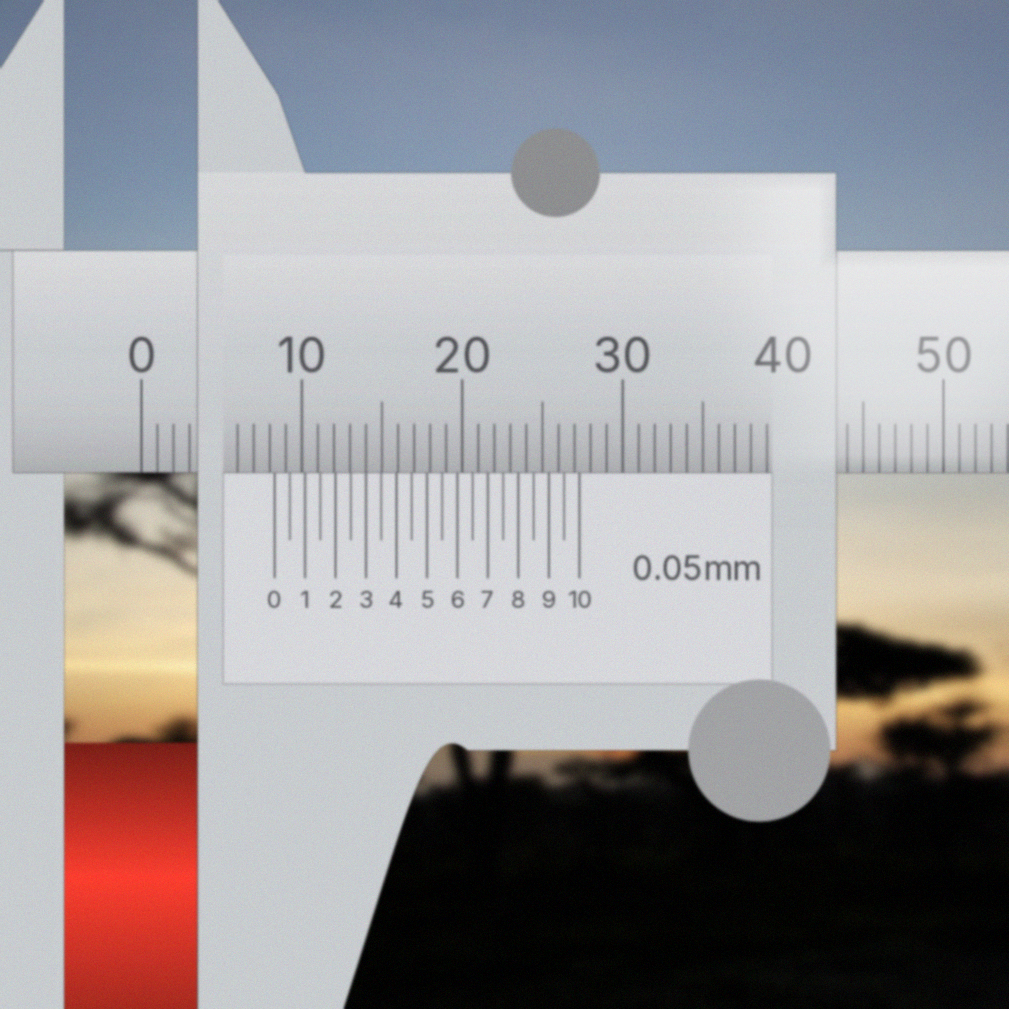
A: 8.3 (mm)
